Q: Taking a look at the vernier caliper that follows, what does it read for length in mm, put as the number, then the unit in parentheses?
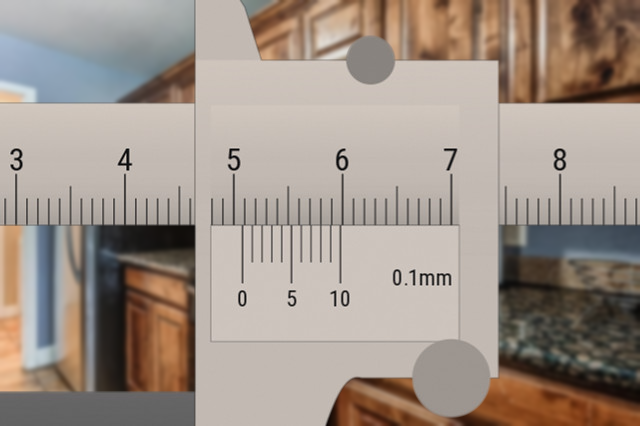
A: 50.8 (mm)
